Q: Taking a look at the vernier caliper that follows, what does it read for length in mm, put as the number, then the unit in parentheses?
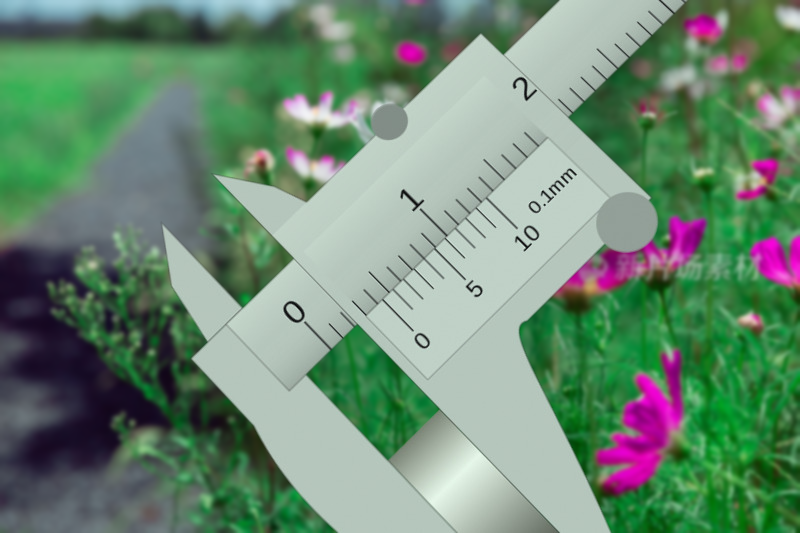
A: 4.4 (mm)
